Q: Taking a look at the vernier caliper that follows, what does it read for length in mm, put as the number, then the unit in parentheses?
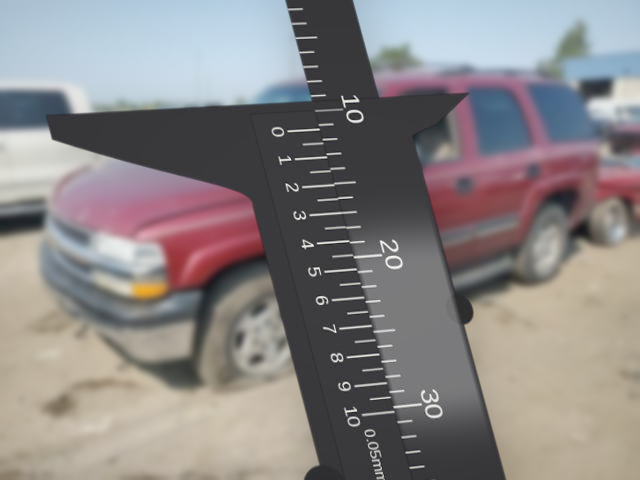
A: 11.3 (mm)
